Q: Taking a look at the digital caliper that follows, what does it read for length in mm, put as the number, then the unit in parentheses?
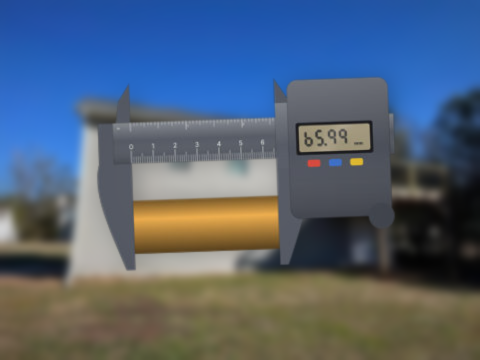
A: 65.99 (mm)
